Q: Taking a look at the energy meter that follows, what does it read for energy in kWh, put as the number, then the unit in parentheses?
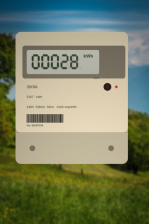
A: 28 (kWh)
